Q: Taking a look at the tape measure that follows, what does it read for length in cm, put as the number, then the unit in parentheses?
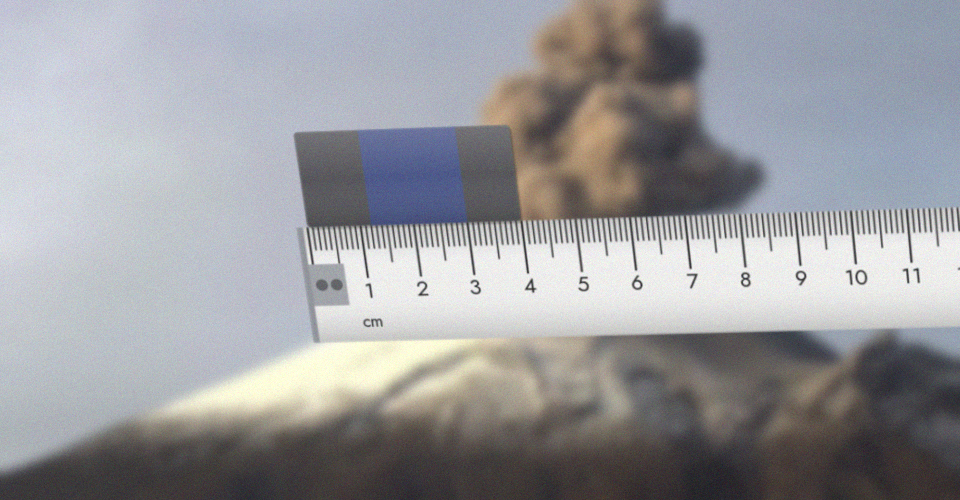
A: 4 (cm)
